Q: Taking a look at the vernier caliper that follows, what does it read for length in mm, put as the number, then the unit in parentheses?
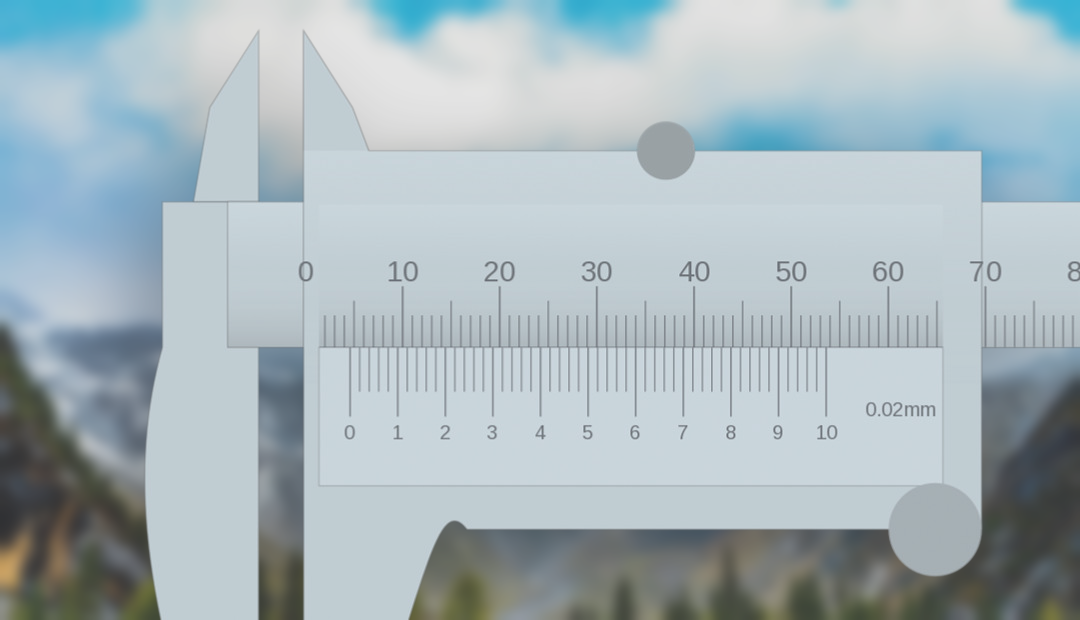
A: 4.6 (mm)
